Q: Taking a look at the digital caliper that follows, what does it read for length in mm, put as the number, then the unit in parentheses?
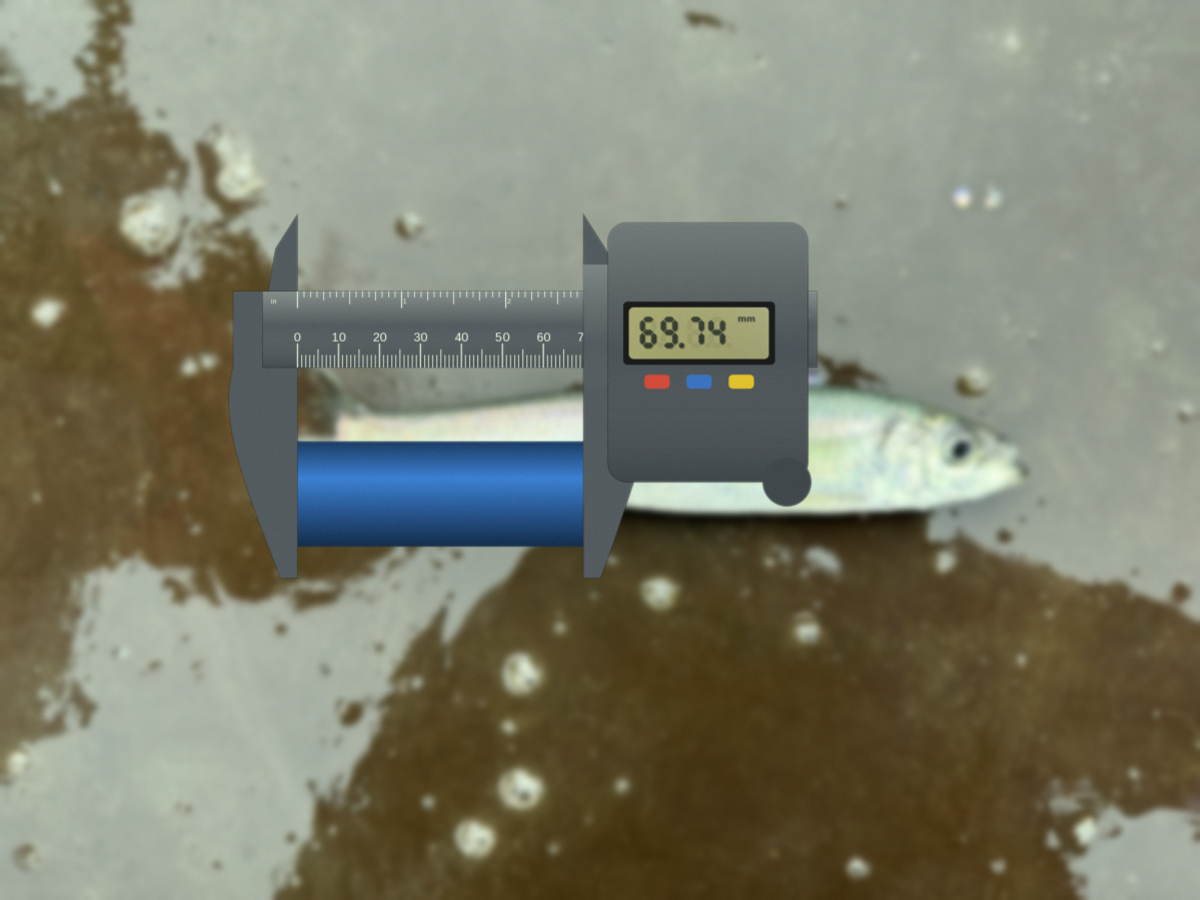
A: 69.74 (mm)
